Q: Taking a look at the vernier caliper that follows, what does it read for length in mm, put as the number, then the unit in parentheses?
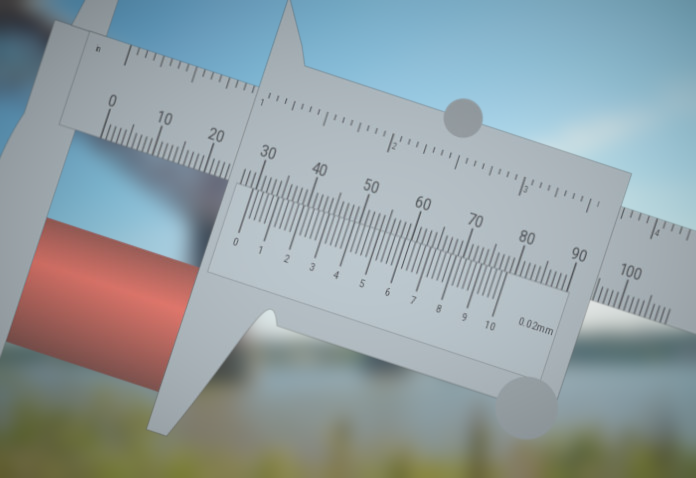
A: 29.5 (mm)
